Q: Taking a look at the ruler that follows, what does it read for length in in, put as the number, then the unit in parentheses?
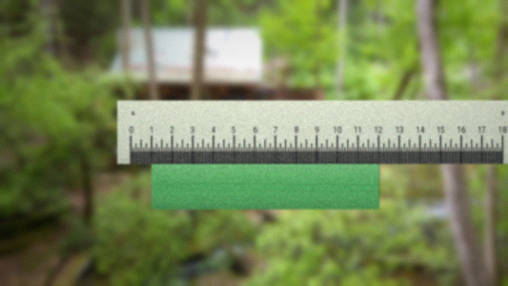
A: 11 (in)
